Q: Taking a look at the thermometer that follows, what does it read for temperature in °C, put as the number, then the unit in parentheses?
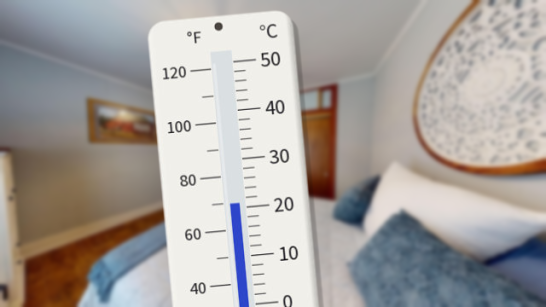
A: 21 (°C)
